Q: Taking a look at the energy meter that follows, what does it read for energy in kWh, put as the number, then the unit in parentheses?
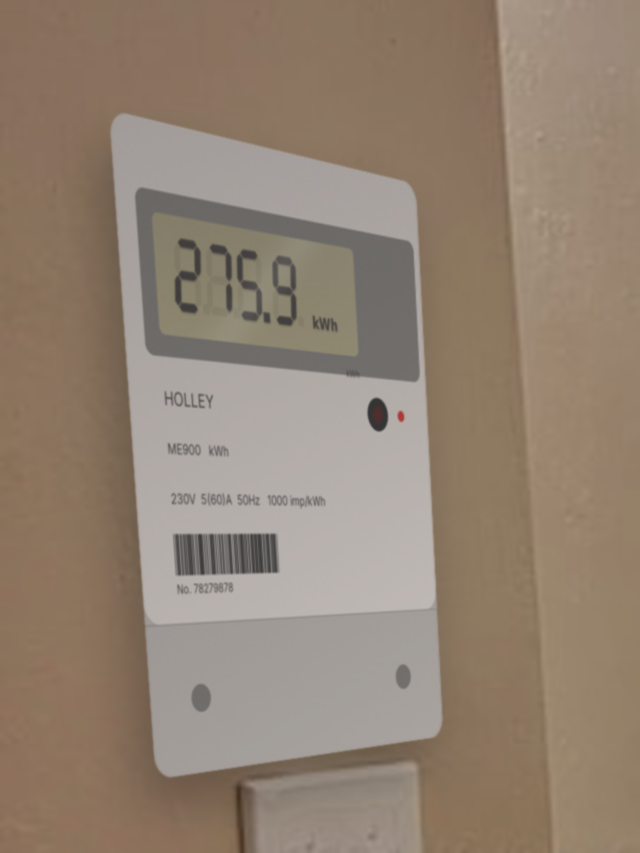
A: 275.9 (kWh)
